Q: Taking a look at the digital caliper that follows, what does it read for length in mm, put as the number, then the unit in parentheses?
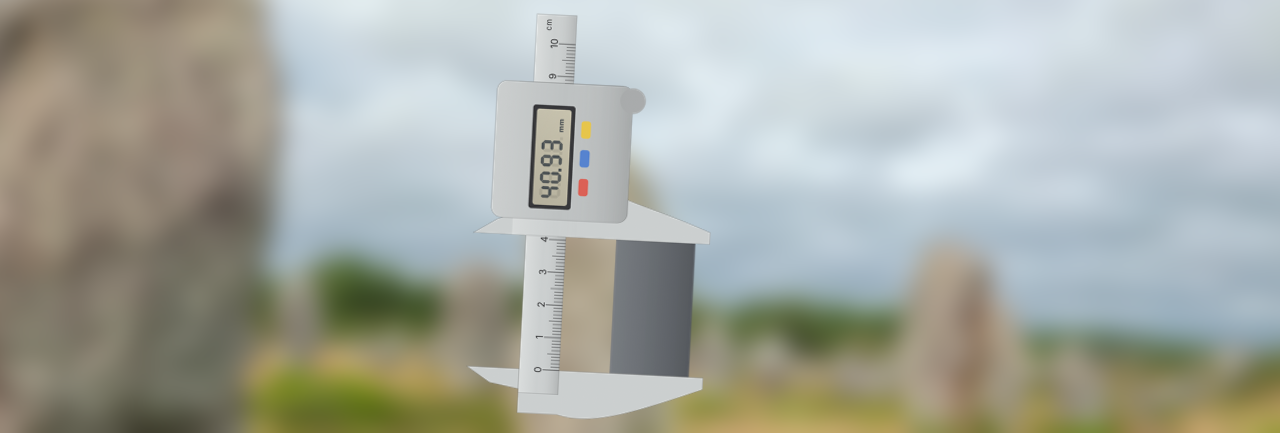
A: 40.93 (mm)
